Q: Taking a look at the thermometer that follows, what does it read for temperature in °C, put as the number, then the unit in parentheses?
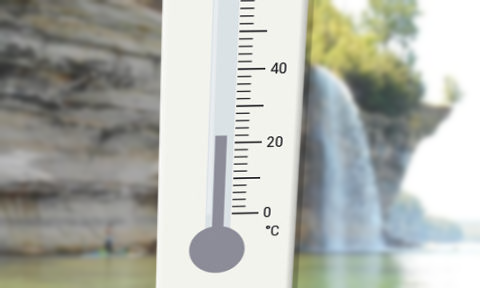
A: 22 (°C)
